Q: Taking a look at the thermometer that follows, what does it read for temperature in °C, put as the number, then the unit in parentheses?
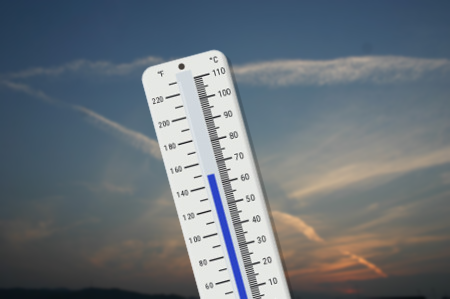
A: 65 (°C)
